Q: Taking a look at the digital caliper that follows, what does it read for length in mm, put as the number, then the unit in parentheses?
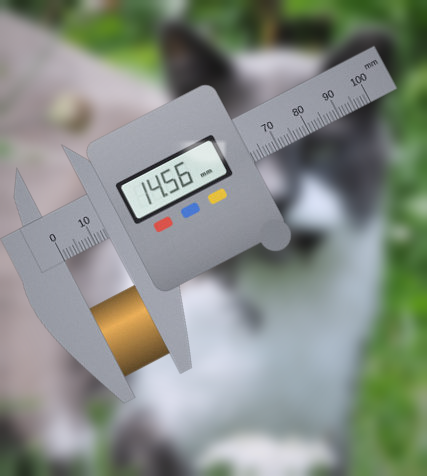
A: 14.56 (mm)
